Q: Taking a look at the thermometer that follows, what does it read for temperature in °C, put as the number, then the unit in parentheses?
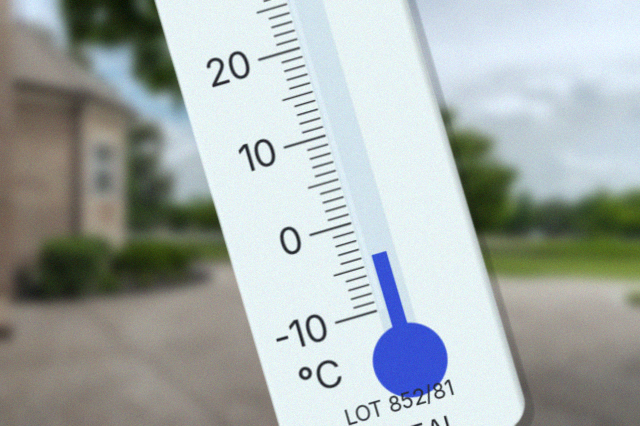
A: -4 (°C)
